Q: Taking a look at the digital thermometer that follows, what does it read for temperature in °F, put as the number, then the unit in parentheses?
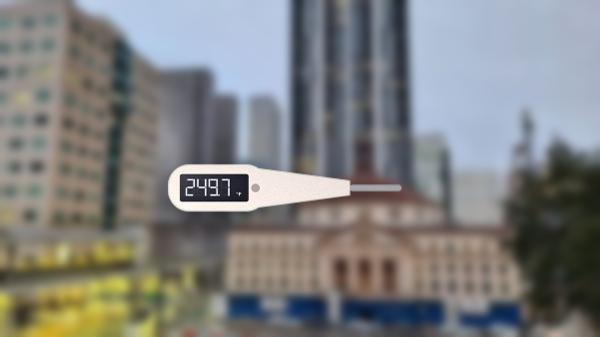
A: 249.7 (°F)
